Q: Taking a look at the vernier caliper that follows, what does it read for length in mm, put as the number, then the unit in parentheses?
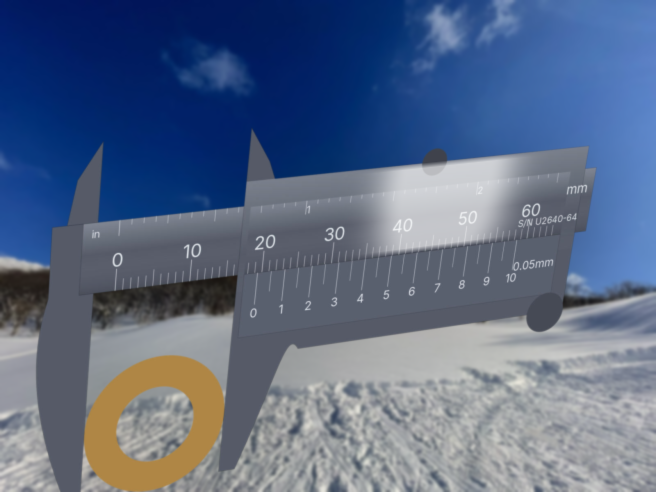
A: 19.4 (mm)
